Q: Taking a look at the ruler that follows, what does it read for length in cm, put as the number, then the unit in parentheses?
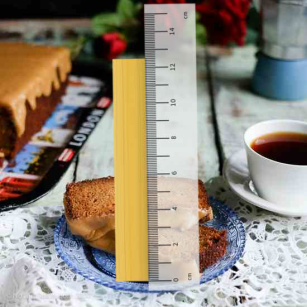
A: 12.5 (cm)
